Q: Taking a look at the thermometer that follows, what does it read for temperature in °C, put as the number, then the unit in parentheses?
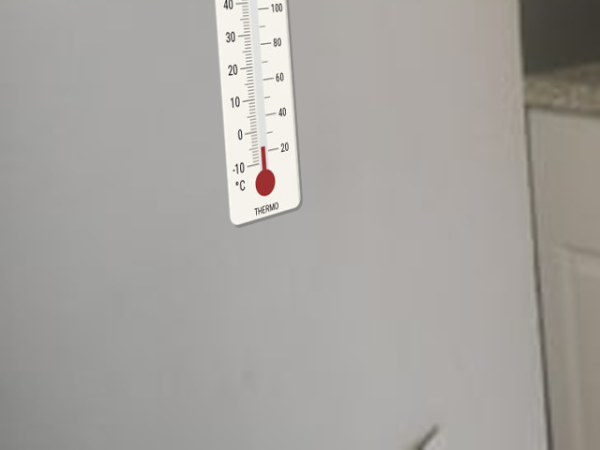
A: -5 (°C)
